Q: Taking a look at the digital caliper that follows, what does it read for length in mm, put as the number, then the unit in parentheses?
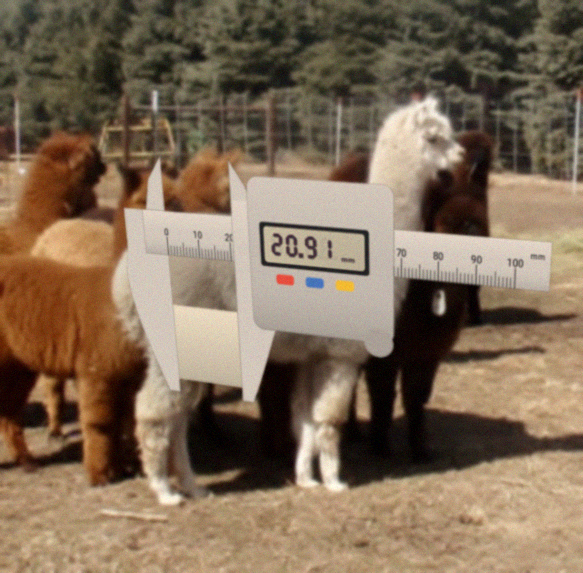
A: 20.91 (mm)
